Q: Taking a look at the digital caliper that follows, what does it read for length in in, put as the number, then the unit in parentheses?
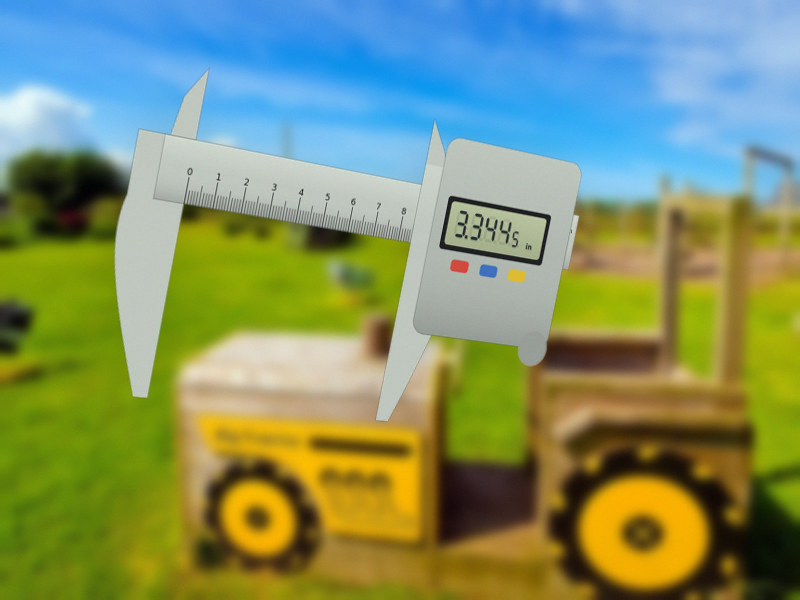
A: 3.3445 (in)
